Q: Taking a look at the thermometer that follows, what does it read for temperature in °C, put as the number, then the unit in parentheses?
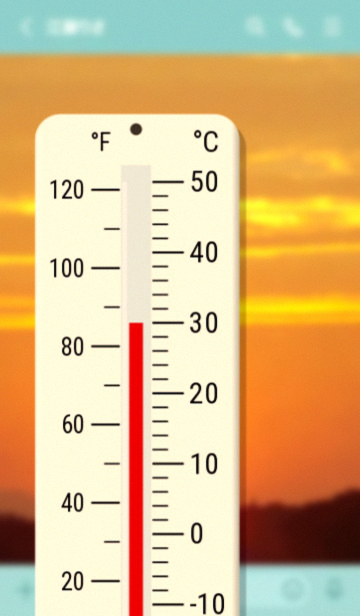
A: 30 (°C)
